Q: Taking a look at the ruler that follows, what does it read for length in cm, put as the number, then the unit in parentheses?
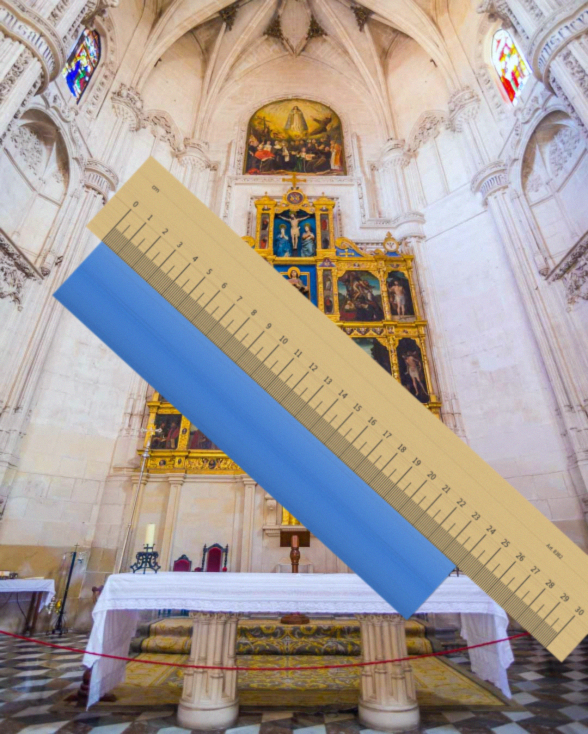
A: 24 (cm)
